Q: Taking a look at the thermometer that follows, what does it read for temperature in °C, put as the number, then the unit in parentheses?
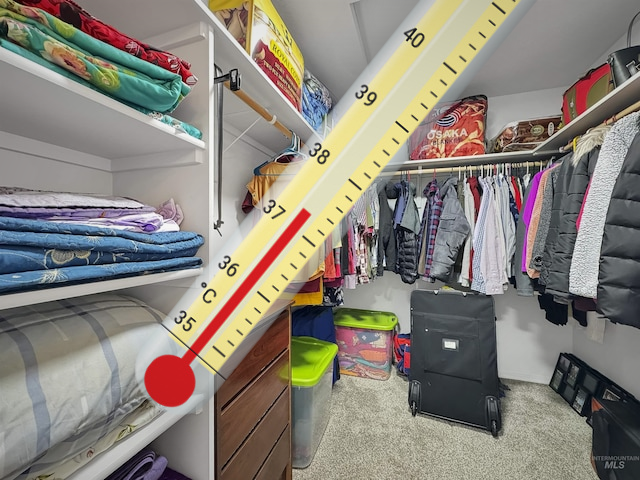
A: 37.3 (°C)
